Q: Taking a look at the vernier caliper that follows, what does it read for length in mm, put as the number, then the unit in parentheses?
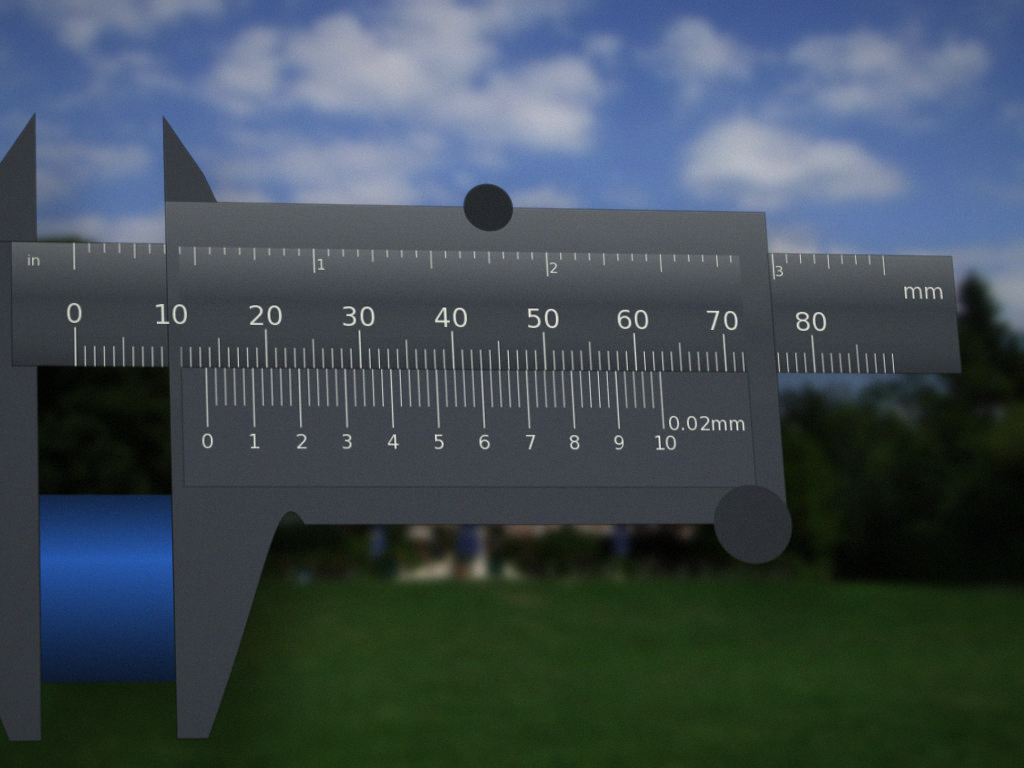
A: 13.6 (mm)
